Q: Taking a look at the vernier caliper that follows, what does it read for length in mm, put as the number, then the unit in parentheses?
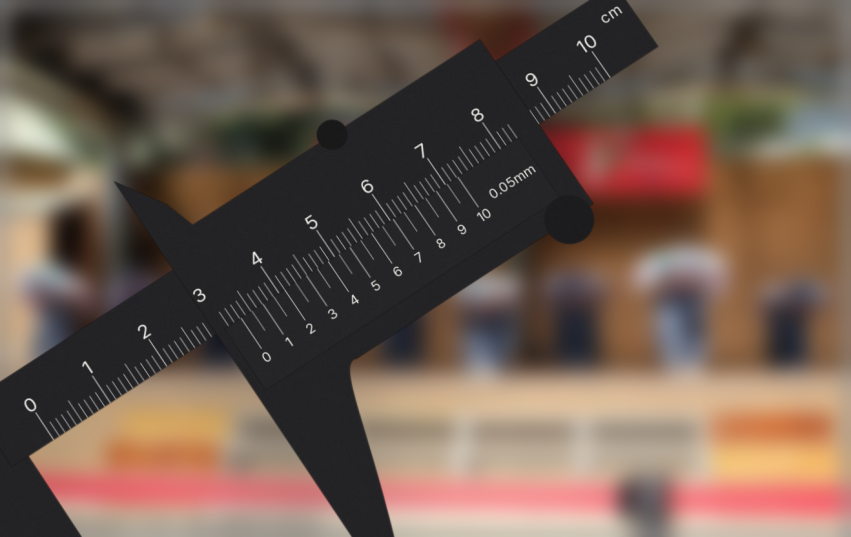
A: 33.2 (mm)
